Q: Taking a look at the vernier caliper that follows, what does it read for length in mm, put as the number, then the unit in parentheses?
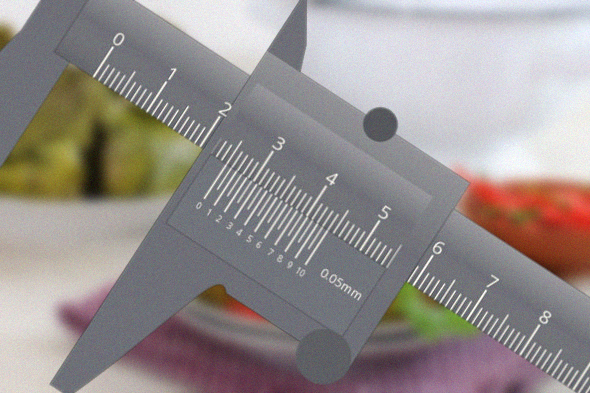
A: 25.0 (mm)
